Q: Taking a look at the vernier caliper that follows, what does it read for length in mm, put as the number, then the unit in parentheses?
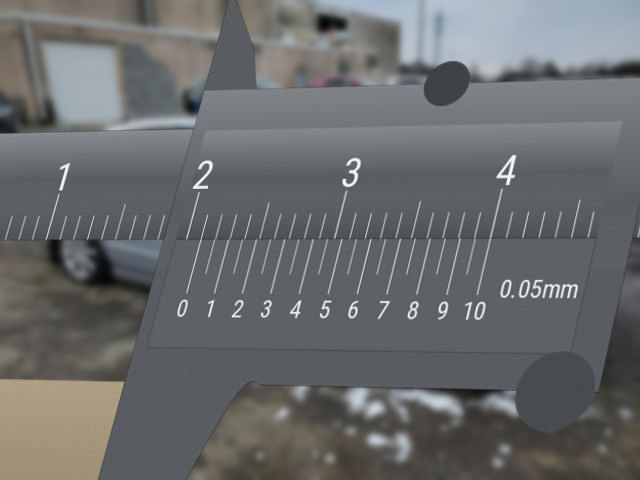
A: 21.0 (mm)
